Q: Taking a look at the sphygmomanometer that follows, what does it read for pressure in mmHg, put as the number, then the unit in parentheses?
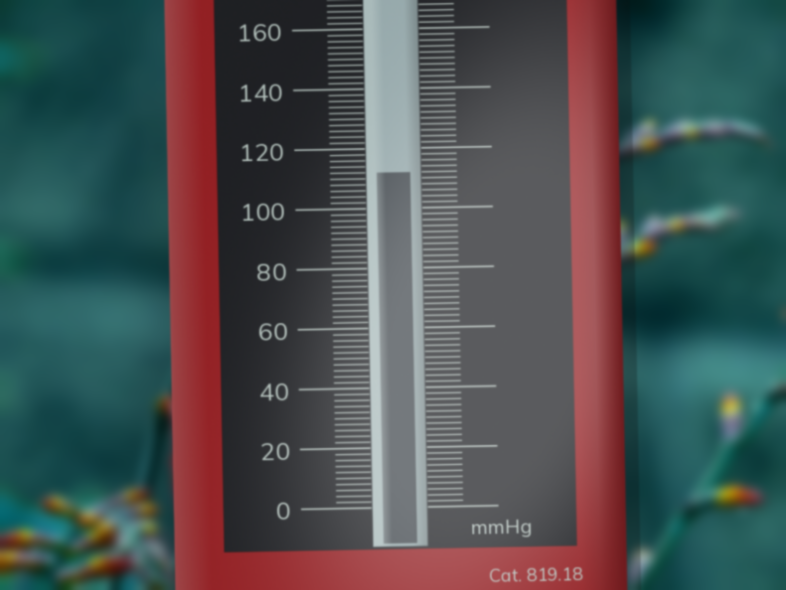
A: 112 (mmHg)
